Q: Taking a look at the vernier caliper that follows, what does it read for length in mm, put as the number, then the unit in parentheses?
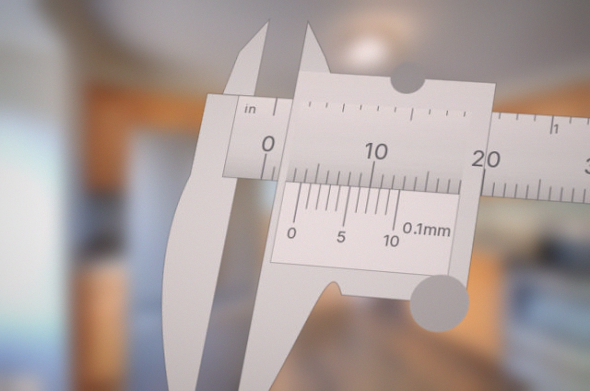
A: 3.7 (mm)
